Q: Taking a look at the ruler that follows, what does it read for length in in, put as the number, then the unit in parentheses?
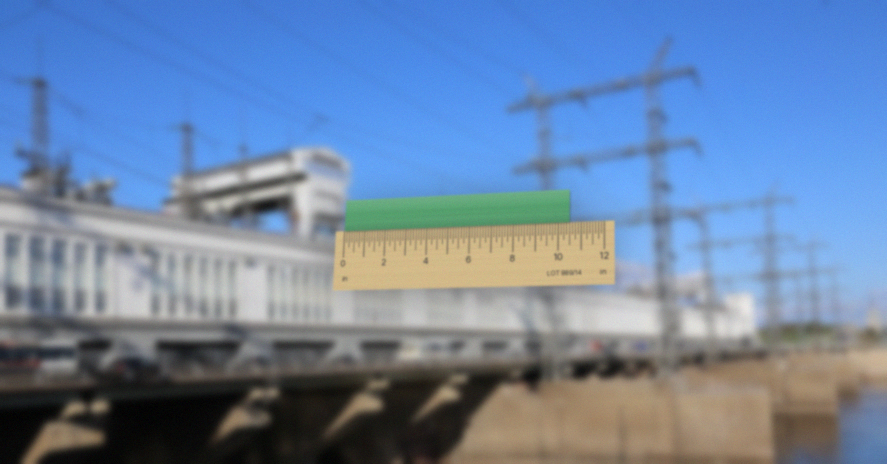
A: 10.5 (in)
